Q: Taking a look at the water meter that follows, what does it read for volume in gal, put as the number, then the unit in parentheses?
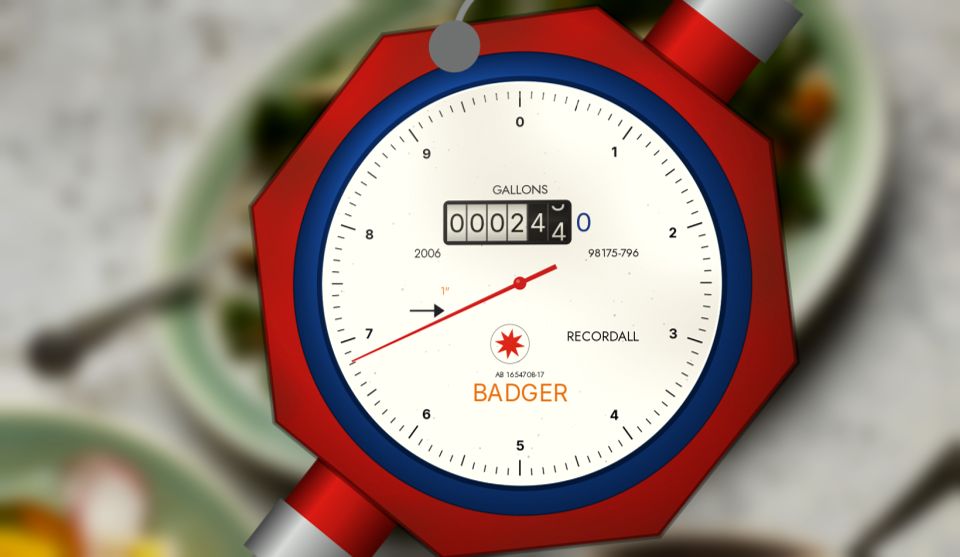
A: 2436.8 (gal)
